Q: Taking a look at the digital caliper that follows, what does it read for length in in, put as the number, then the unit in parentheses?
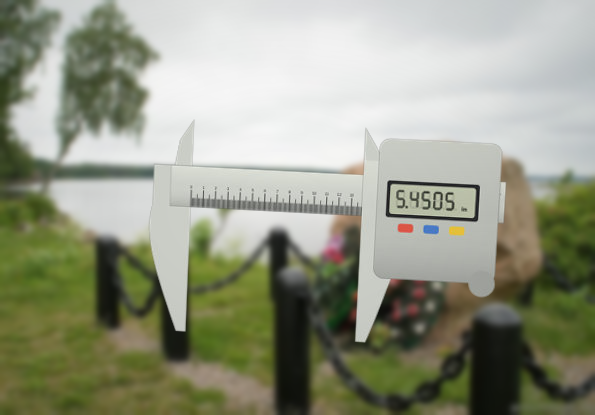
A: 5.4505 (in)
